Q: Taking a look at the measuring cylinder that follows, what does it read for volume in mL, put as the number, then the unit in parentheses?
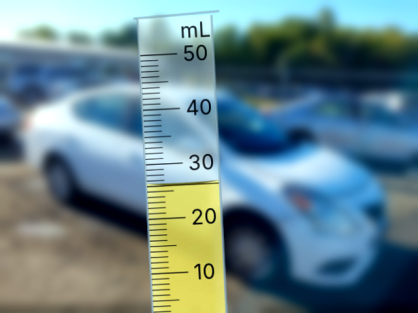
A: 26 (mL)
